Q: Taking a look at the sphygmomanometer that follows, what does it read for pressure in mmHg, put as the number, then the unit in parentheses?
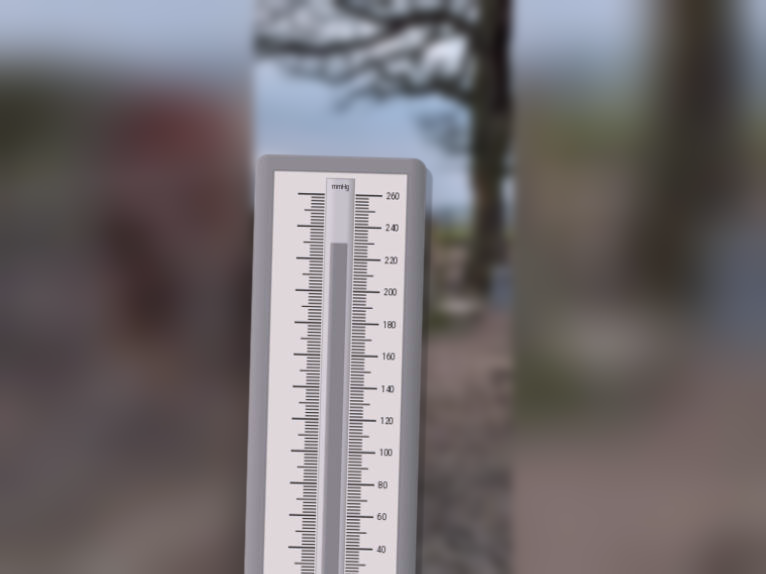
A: 230 (mmHg)
